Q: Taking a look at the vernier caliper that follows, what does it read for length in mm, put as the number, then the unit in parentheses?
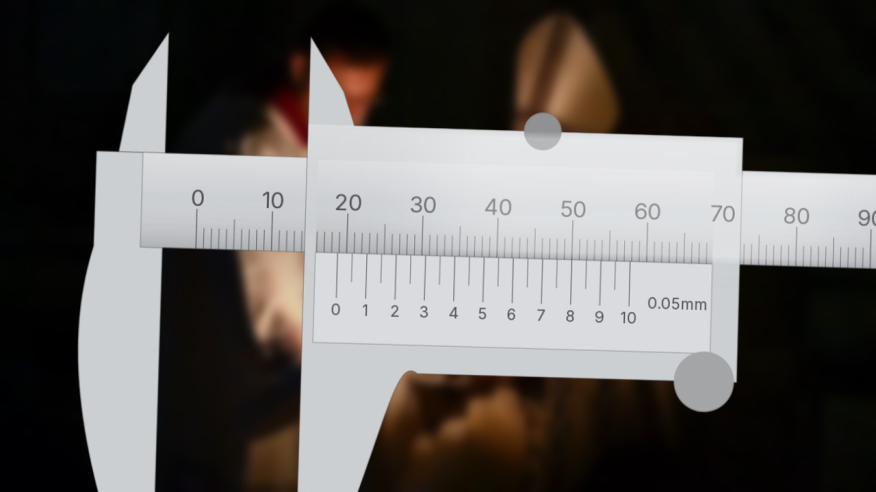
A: 18.8 (mm)
